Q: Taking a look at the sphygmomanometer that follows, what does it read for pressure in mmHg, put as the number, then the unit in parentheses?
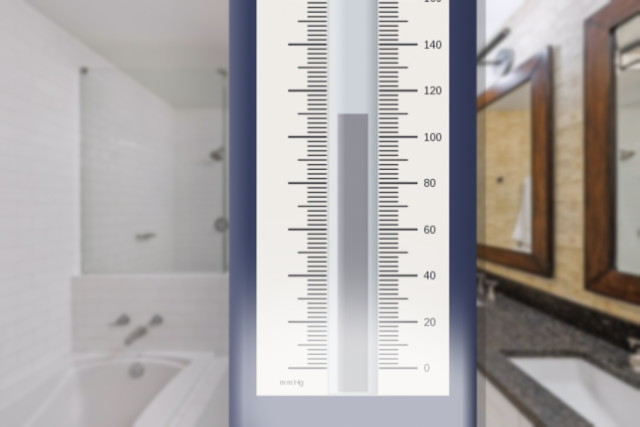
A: 110 (mmHg)
